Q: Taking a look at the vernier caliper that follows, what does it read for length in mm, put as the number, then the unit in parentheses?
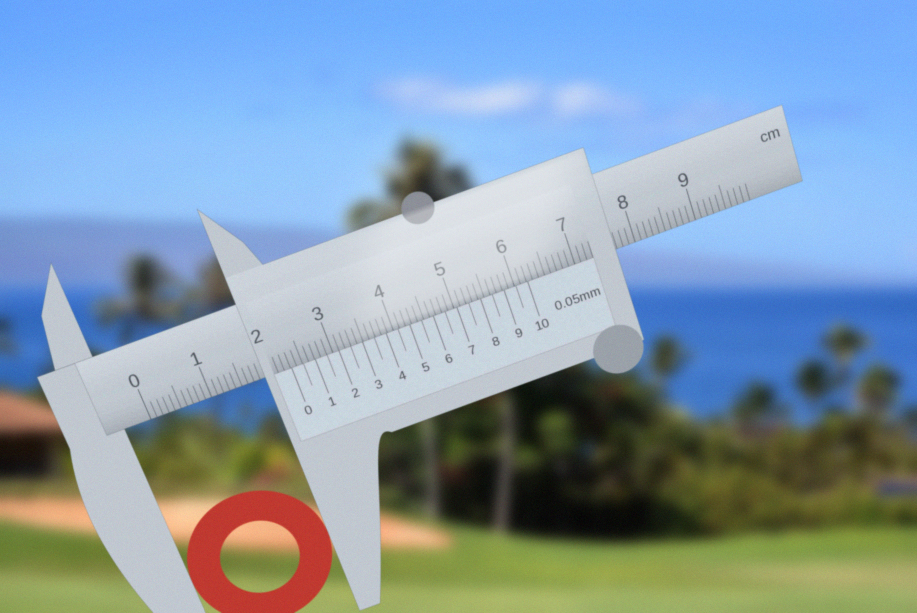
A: 23.2 (mm)
